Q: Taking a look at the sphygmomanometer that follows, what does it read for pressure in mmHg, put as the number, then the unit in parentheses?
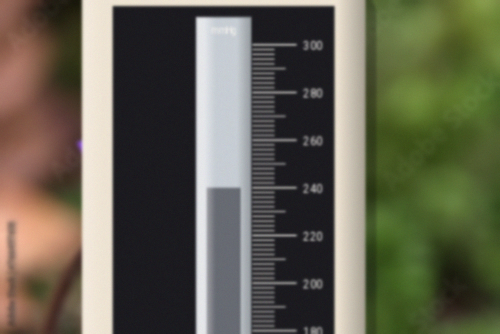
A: 240 (mmHg)
